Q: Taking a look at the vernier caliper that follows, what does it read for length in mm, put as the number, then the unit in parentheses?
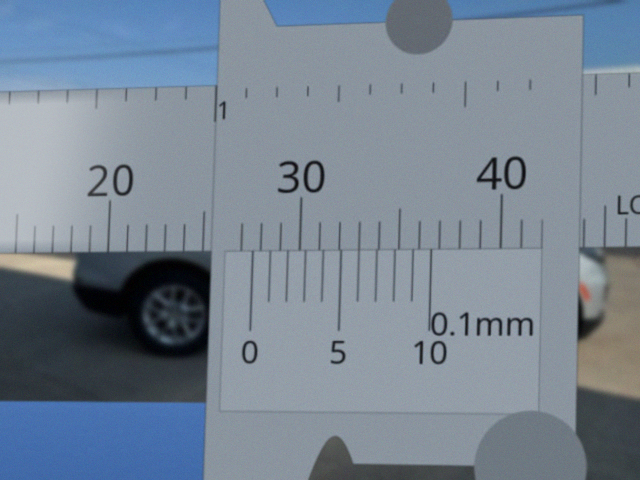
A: 27.6 (mm)
